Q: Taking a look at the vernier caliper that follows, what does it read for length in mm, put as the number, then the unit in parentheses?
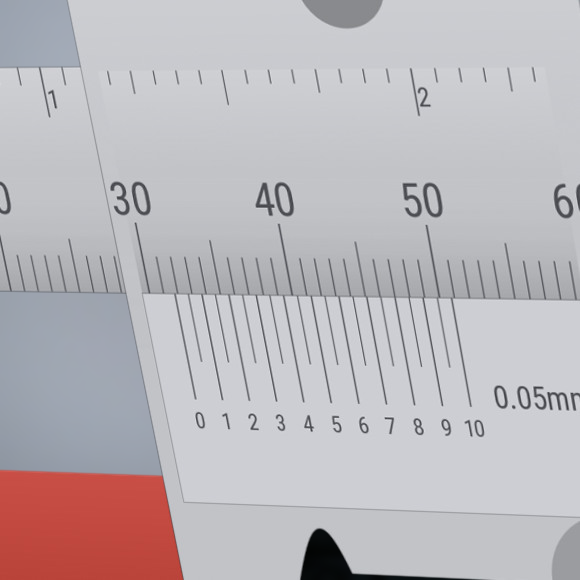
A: 31.8 (mm)
